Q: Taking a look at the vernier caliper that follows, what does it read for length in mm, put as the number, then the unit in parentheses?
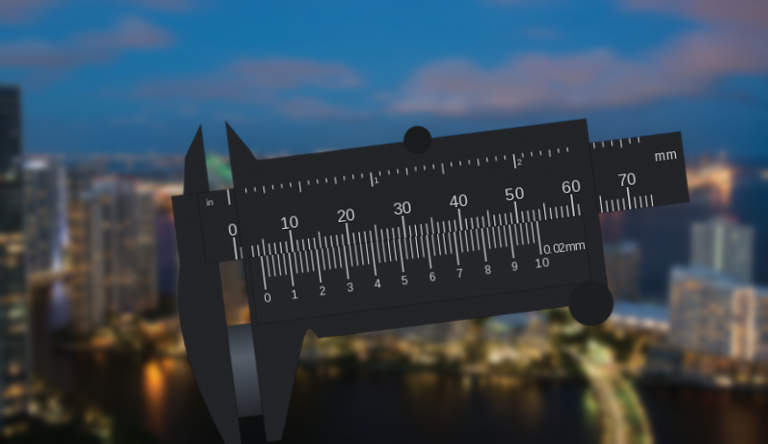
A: 4.4 (mm)
